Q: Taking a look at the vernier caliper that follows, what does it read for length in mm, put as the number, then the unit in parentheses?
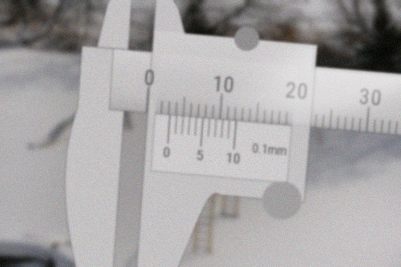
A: 3.2 (mm)
